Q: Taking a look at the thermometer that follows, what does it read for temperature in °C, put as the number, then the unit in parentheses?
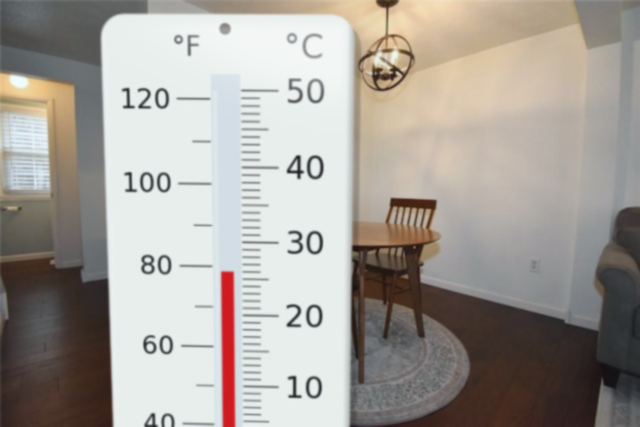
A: 26 (°C)
